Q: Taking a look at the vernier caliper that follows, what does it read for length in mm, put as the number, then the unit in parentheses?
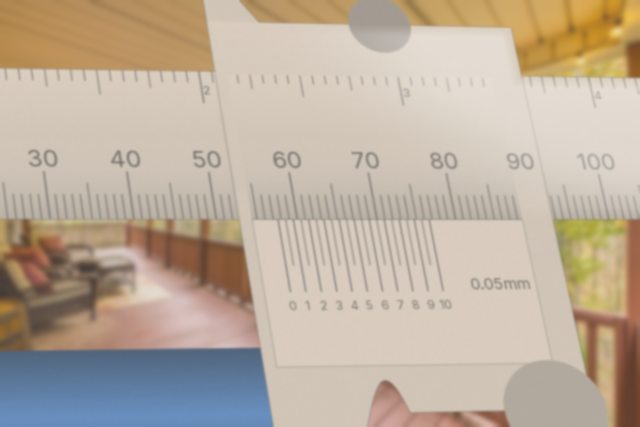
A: 57.6 (mm)
